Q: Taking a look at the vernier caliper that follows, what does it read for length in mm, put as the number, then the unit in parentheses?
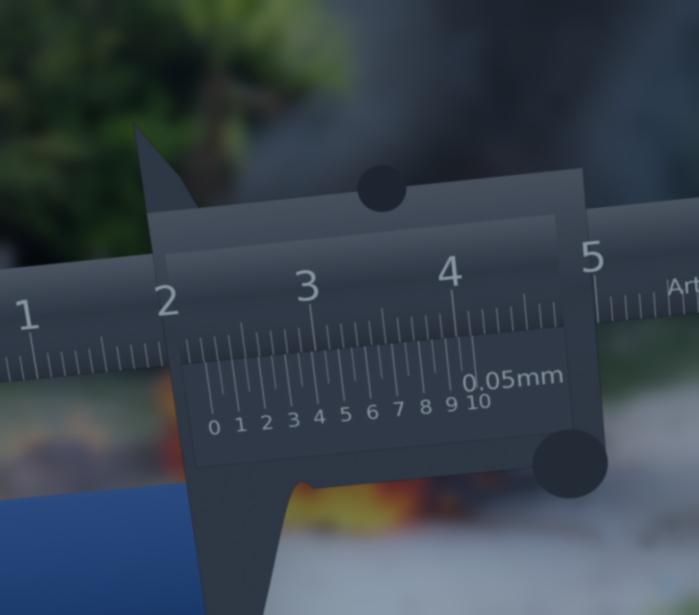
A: 22.1 (mm)
